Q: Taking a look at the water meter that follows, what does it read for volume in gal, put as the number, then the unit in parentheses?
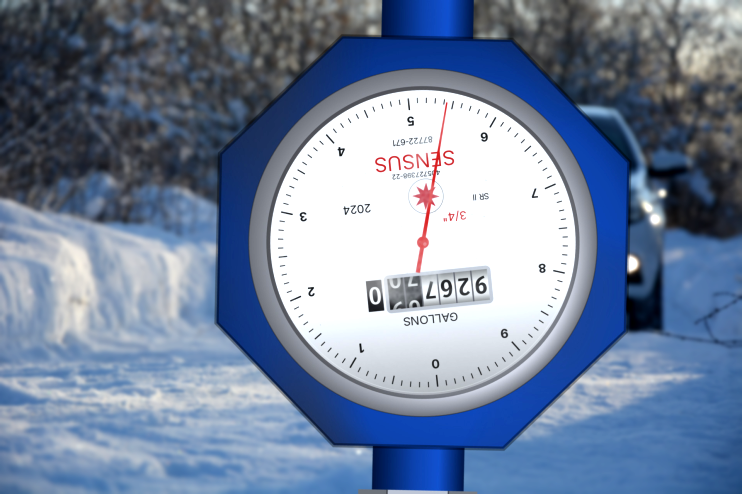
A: 9267695.4 (gal)
